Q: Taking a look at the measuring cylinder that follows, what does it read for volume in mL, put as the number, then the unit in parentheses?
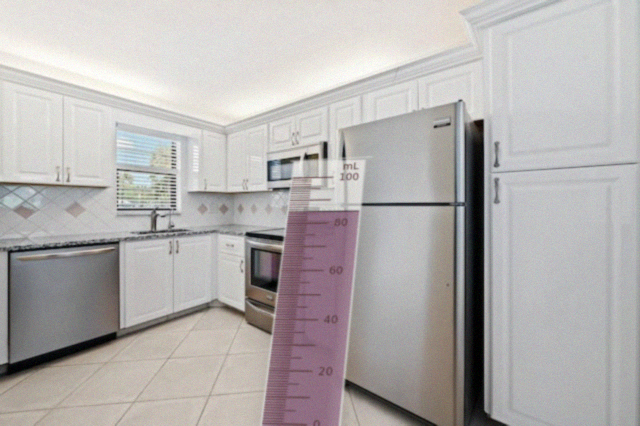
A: 85 (mL)
